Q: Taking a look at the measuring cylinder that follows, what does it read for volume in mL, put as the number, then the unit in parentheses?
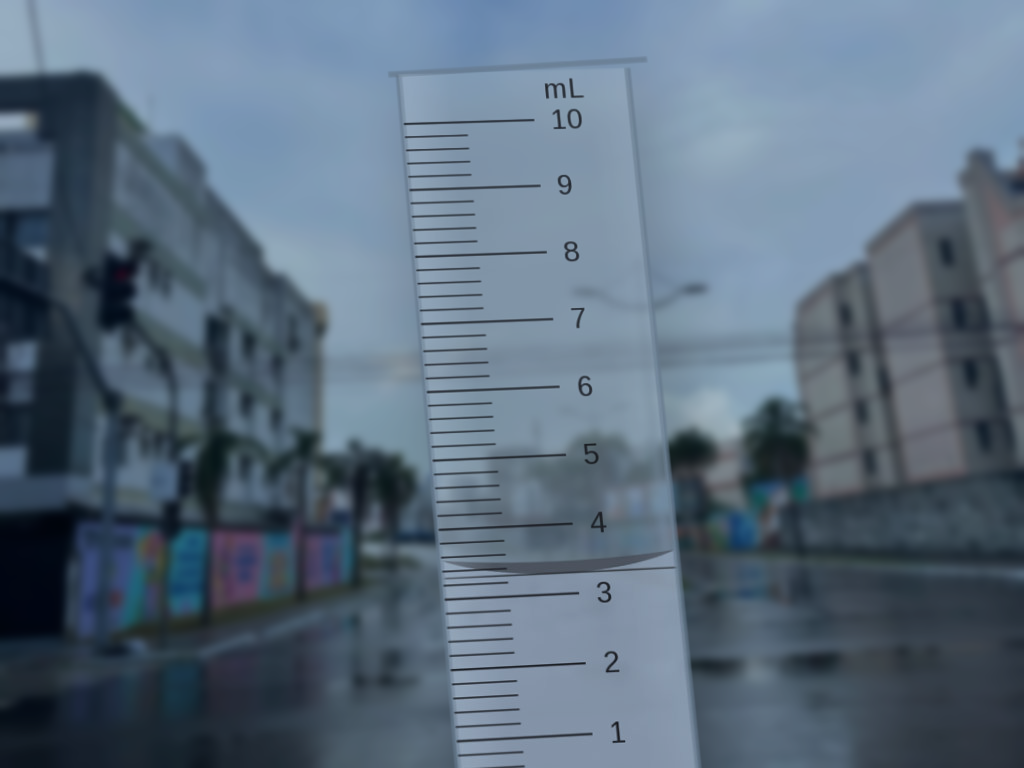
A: 3.3 (mL)
